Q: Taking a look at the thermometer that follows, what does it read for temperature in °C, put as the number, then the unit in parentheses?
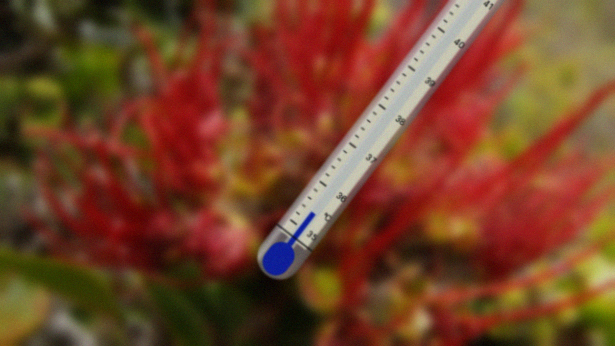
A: 35.4 (°C)
